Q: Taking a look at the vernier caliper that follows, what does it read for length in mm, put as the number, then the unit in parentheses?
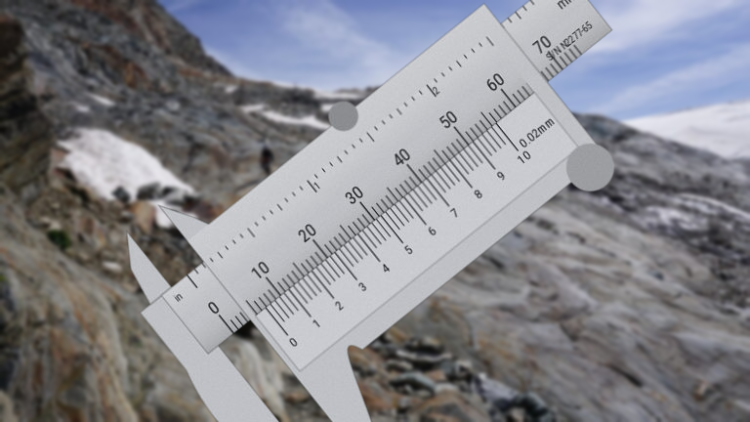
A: 6.8 (mm)
